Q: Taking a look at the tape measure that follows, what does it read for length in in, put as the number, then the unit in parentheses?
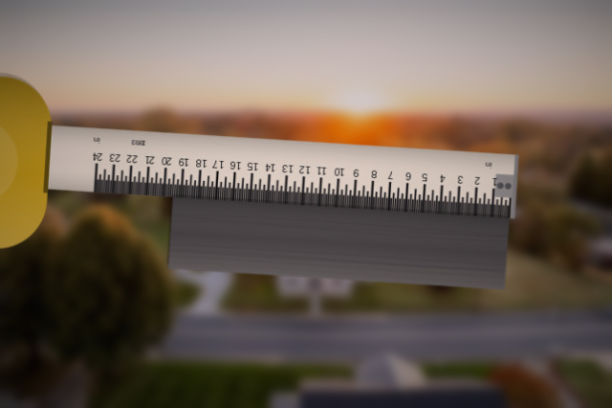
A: 19.5 (in)
